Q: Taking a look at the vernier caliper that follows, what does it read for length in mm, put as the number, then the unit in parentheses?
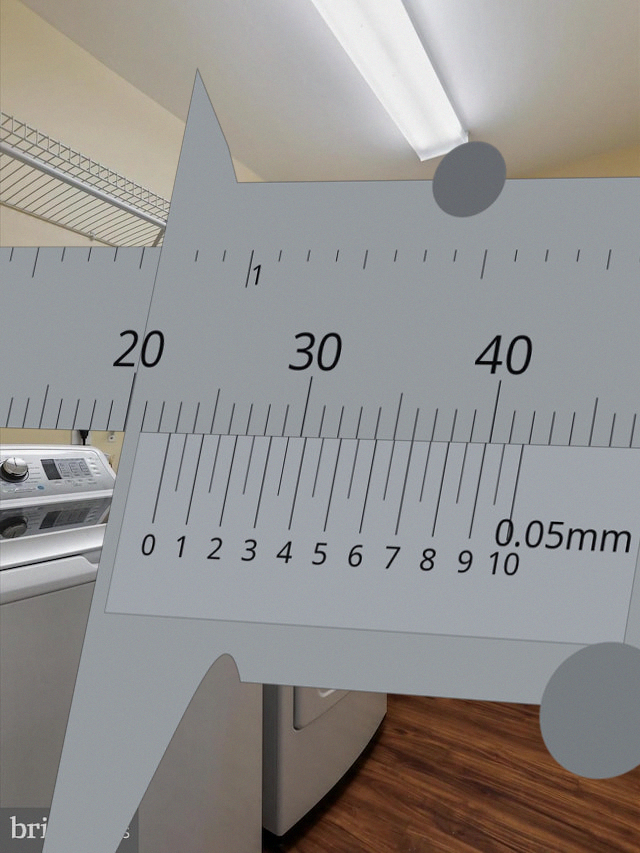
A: 22.7 (mm)
